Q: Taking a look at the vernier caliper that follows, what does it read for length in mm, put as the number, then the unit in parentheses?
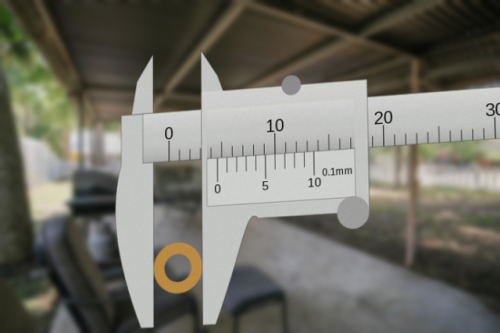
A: 4.6 (mm)
